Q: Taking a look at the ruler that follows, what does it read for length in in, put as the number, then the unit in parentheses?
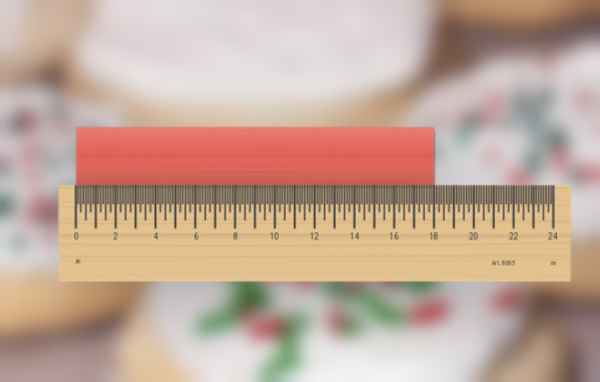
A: 18 (in)
